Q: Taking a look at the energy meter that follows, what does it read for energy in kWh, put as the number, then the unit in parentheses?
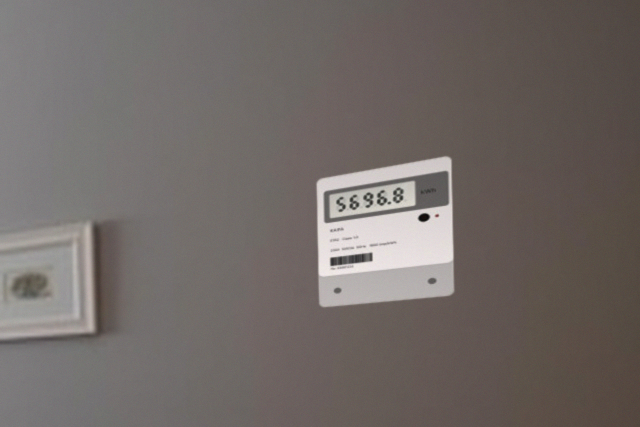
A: 5696.8 (kWh)
